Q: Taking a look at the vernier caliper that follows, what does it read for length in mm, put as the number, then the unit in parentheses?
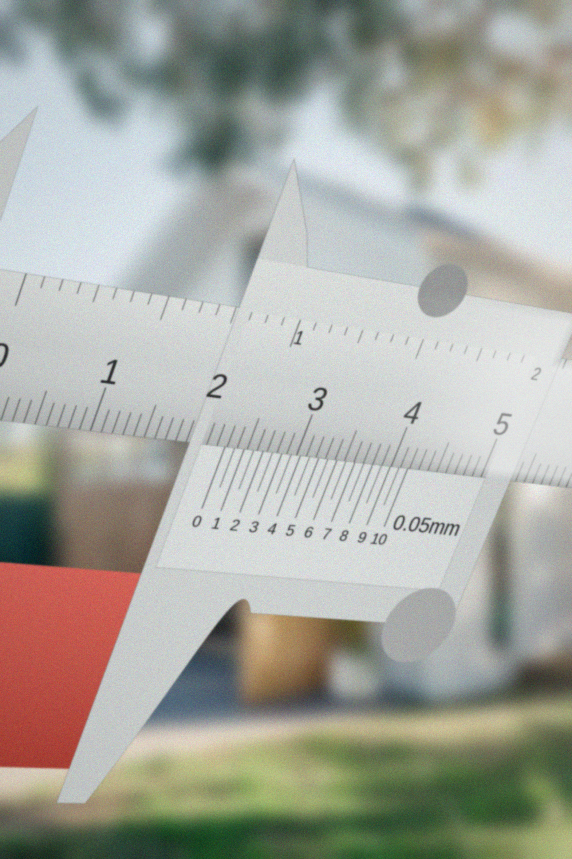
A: 22.8 (mm)
